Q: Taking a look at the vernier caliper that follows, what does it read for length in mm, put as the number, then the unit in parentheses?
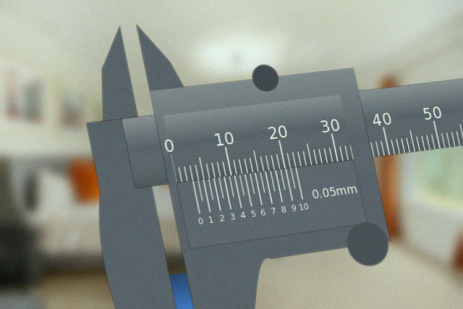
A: 3.0 (mm)
